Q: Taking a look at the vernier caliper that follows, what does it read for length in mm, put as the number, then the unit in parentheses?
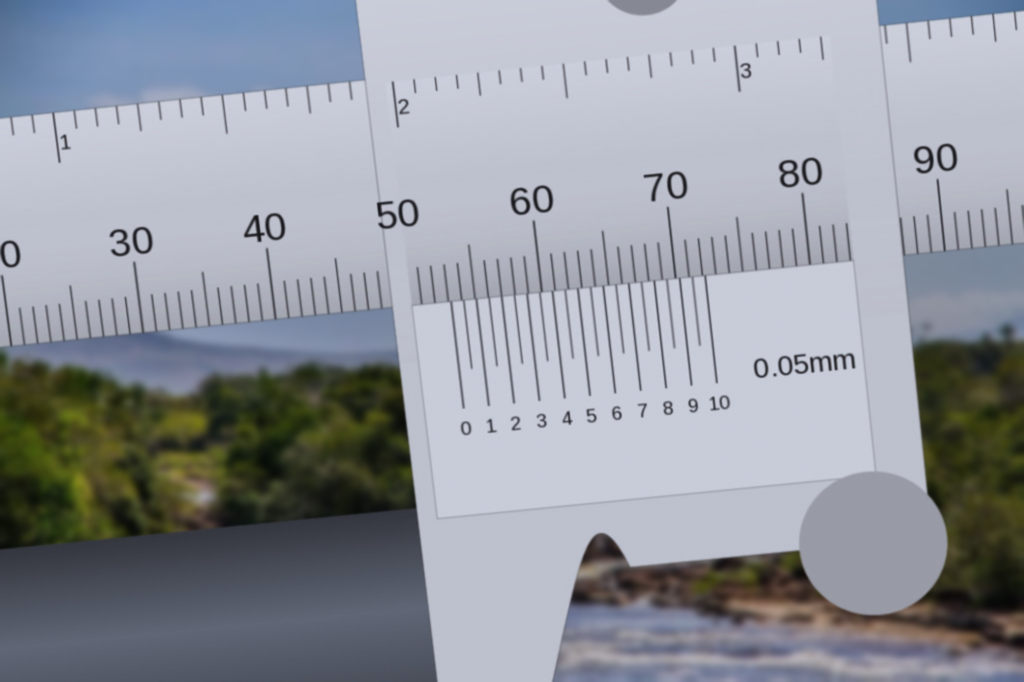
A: 53.2 (mm)
